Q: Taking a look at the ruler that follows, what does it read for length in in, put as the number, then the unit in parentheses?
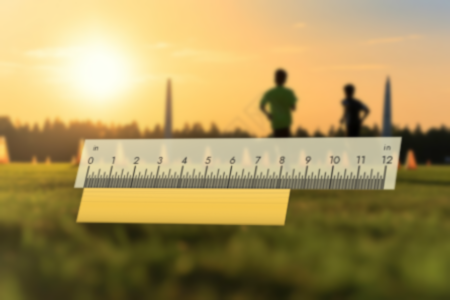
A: 8.5 (in)
